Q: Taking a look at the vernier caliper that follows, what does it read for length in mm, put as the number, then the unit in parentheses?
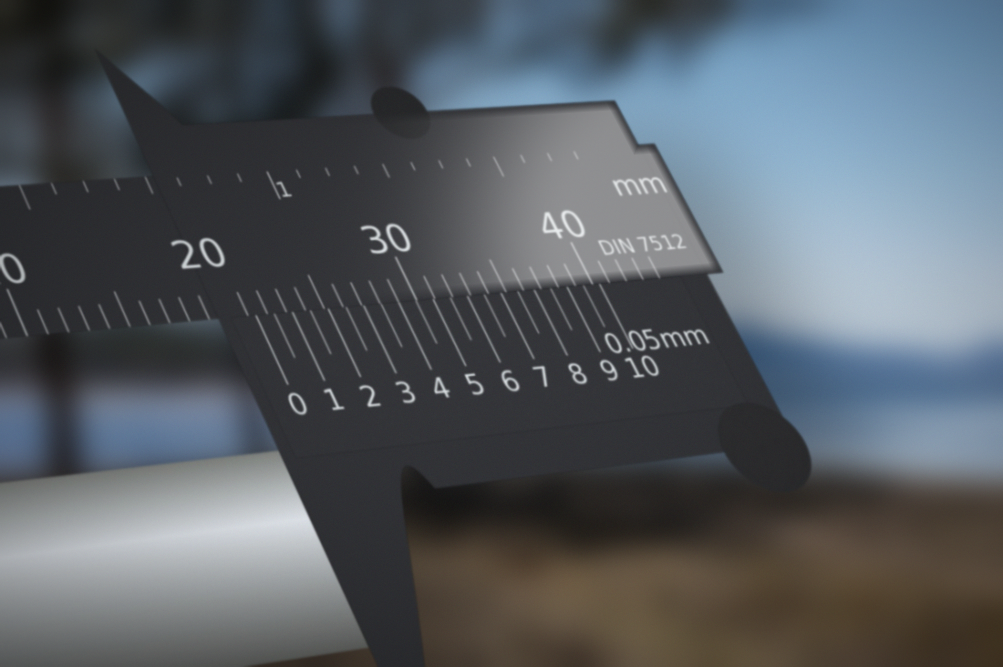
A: 21.4 (mm)
